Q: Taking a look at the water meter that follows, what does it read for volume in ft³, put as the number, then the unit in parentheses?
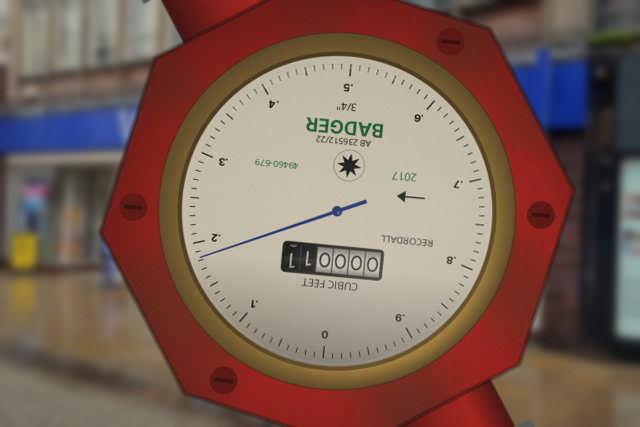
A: 11.18 (ft³)
